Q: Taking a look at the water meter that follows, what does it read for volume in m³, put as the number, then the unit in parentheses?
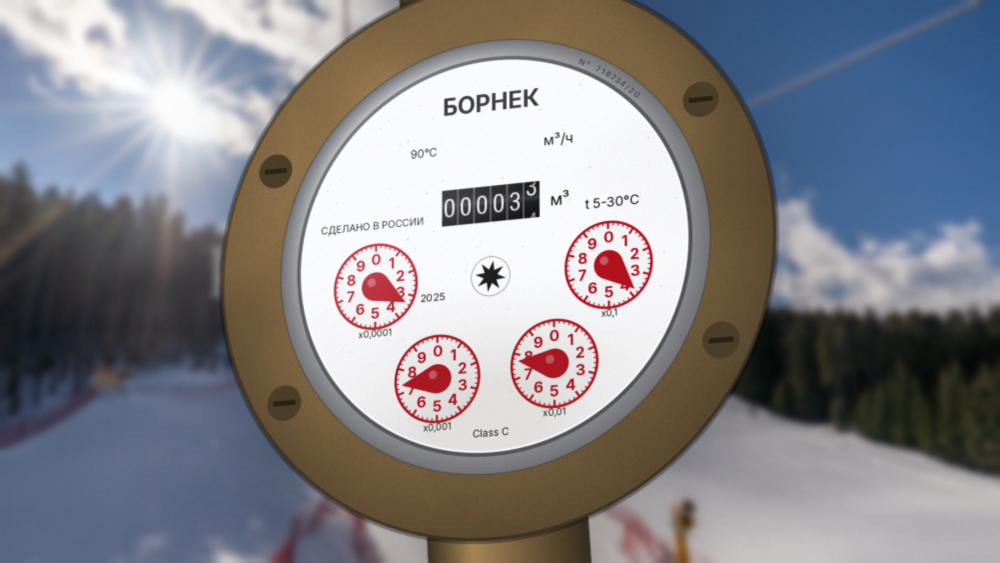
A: 33.3773 (m³)
